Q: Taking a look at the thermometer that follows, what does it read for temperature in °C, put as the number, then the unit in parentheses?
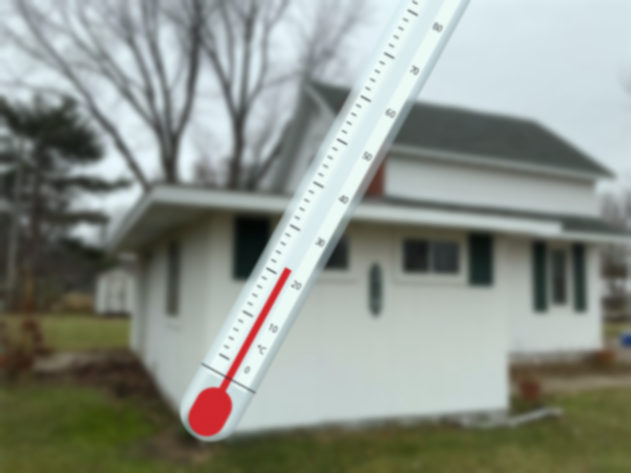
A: 22 (°C)
